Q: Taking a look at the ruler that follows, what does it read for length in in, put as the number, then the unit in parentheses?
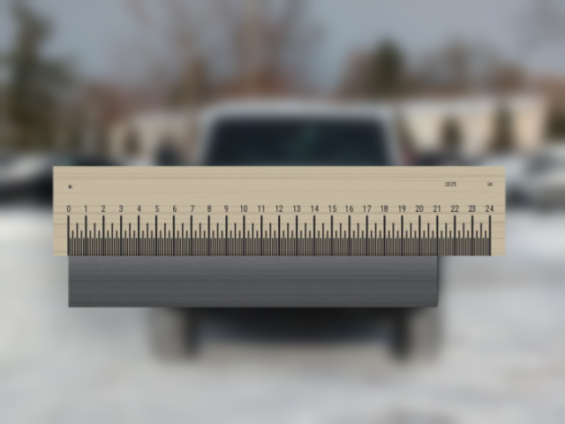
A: 21 (in)
